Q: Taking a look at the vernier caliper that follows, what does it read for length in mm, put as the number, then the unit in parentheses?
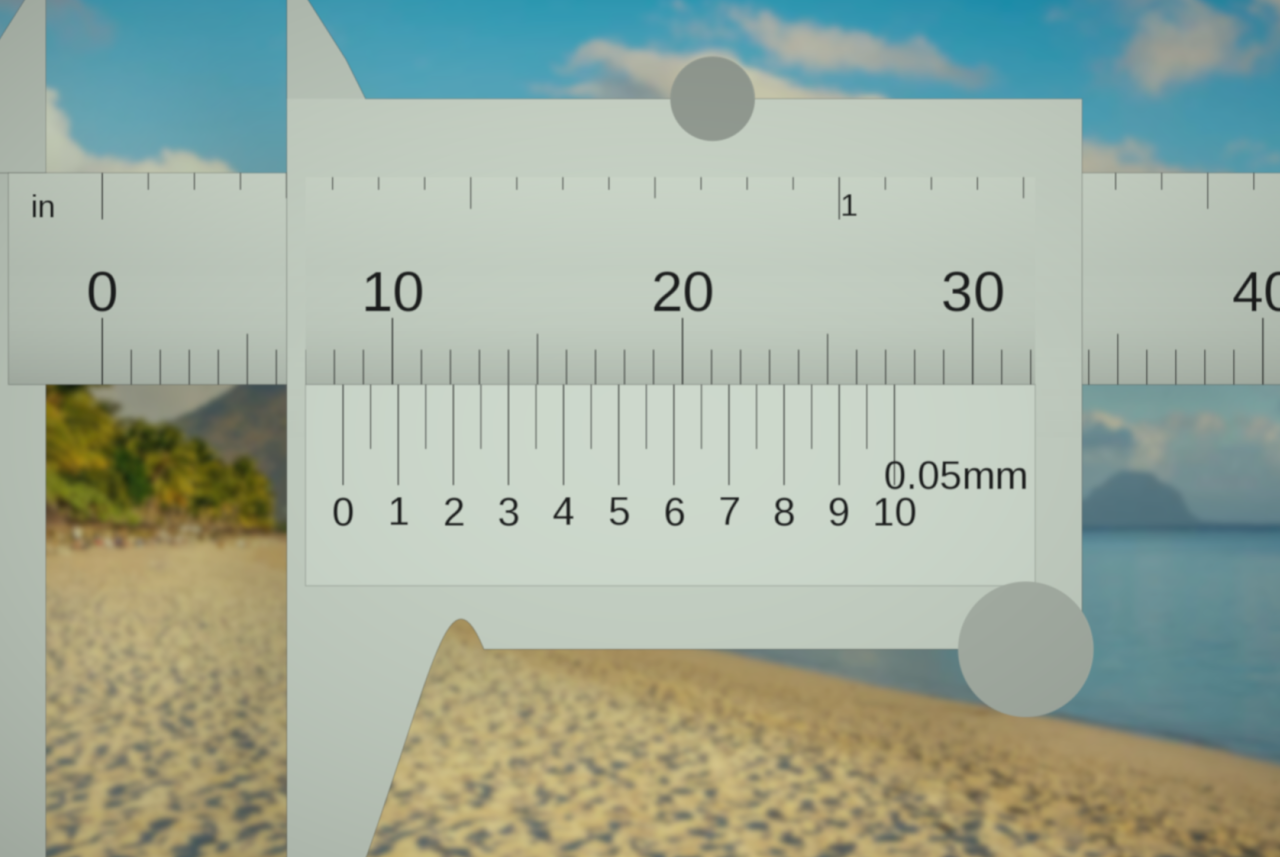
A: 8.30 (mm)
